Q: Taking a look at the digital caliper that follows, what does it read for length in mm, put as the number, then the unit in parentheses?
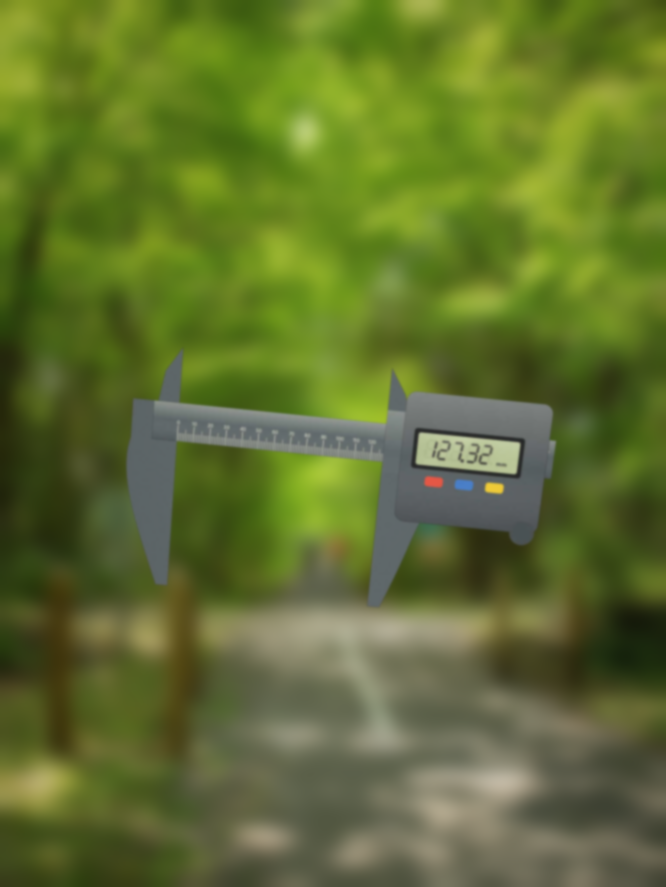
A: 127.32 (mm)
